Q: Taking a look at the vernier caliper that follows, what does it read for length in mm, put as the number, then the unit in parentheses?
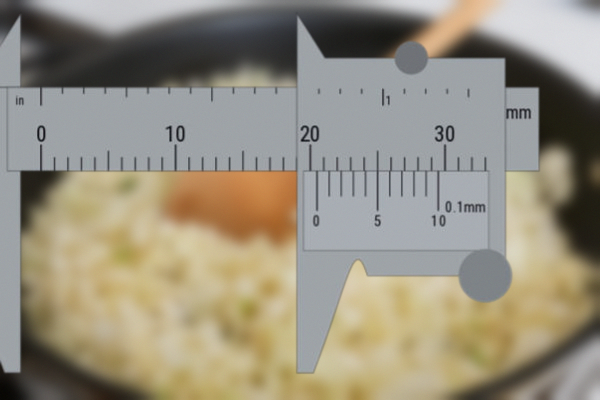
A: 20.5 (mm)
